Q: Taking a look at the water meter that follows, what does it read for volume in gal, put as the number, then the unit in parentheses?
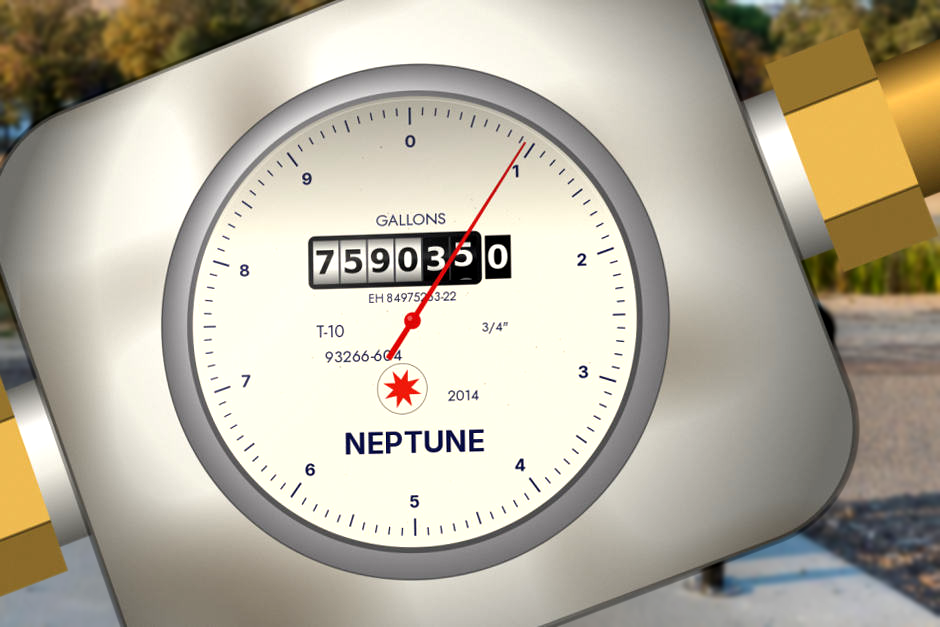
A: 7590350.9 (gal)
